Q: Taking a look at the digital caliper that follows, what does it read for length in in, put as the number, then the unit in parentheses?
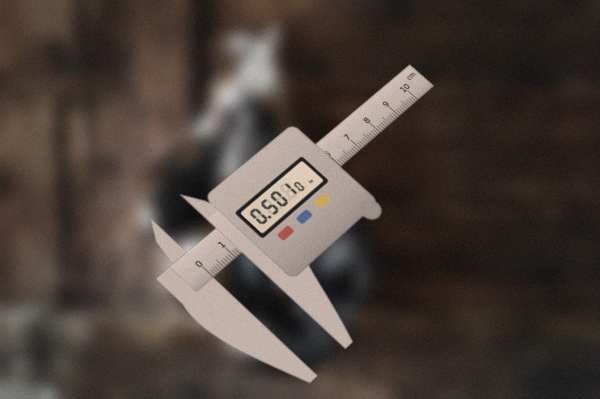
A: 0.5010 (in)
